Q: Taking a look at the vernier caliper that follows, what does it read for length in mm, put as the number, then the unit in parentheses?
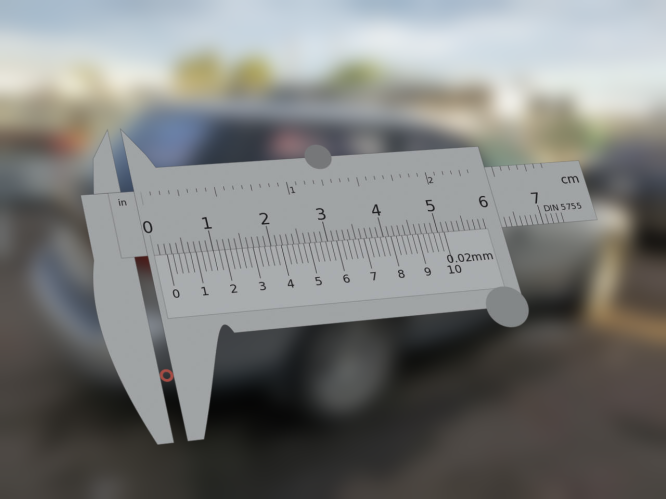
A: 2.2 (mm)
